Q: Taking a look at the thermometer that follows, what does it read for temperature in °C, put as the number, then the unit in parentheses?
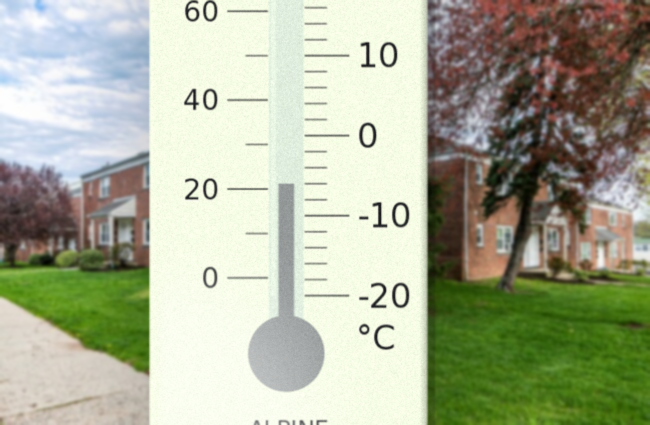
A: -6 (°C)
